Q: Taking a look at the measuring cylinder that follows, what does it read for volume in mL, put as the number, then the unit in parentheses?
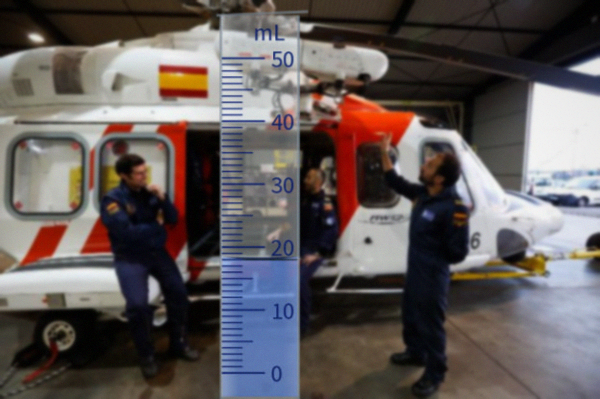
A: 18 (mL)
